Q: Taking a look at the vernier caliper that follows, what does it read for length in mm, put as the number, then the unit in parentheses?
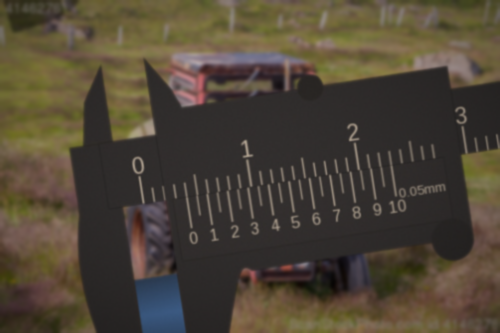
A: 4.0 (mm)
